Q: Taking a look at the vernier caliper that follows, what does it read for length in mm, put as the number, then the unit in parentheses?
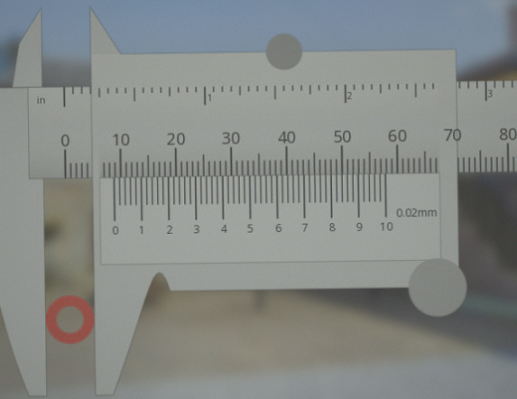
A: 8.8 (mm)
